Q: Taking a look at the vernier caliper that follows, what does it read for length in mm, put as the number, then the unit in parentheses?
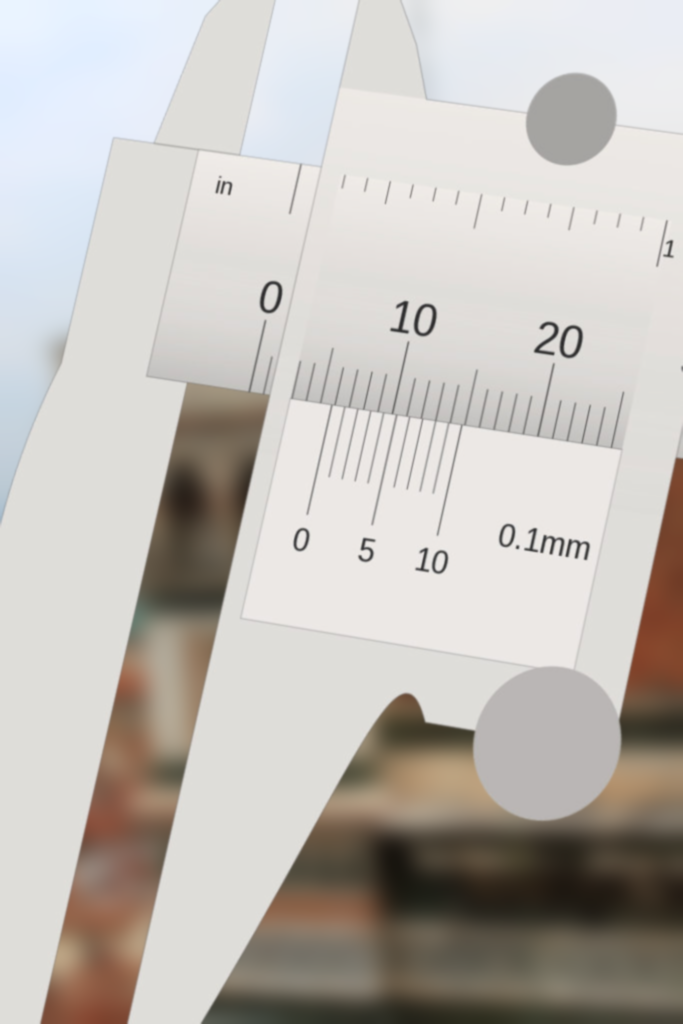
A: 5.8 (mm)
